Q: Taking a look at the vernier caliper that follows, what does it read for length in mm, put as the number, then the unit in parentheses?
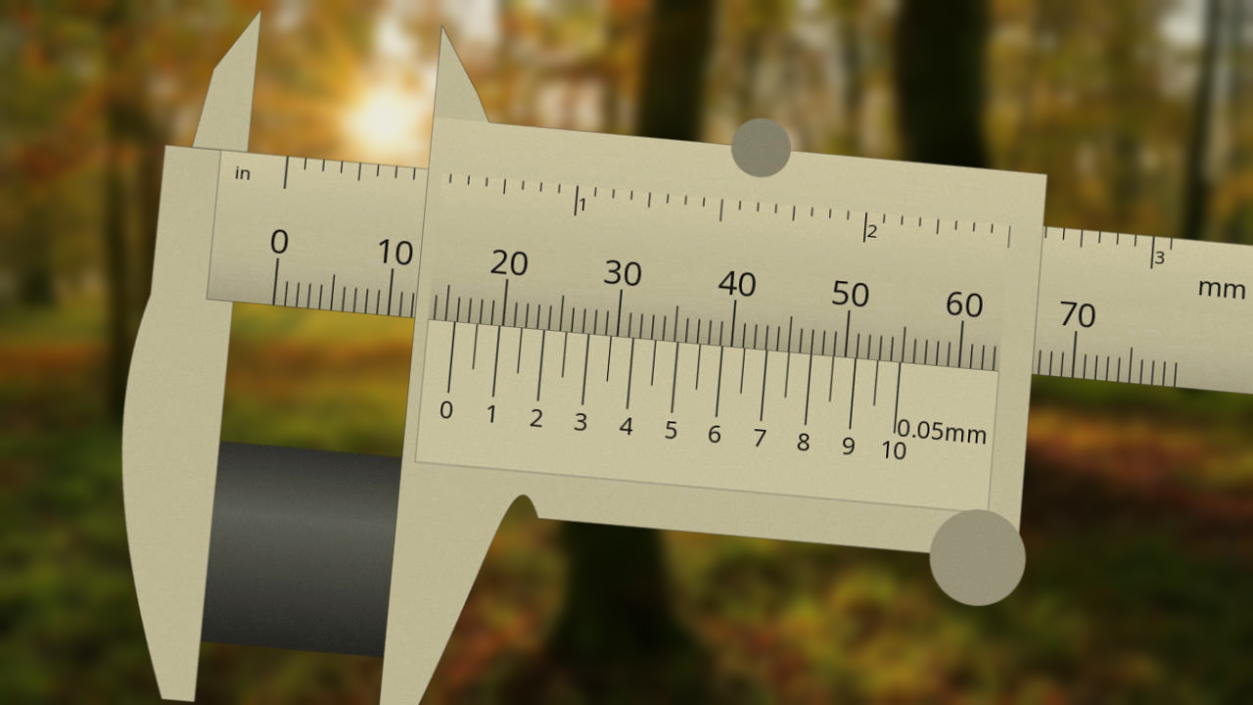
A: 15.8 (mm)
